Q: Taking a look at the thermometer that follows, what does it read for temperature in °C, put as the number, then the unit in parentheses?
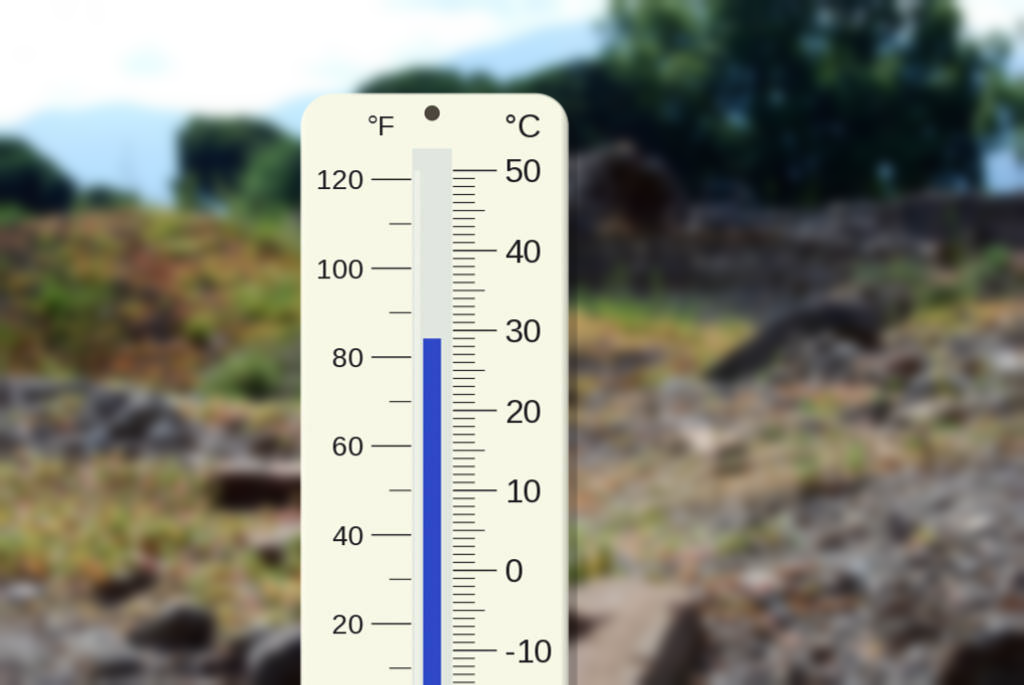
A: 29 (°C)
